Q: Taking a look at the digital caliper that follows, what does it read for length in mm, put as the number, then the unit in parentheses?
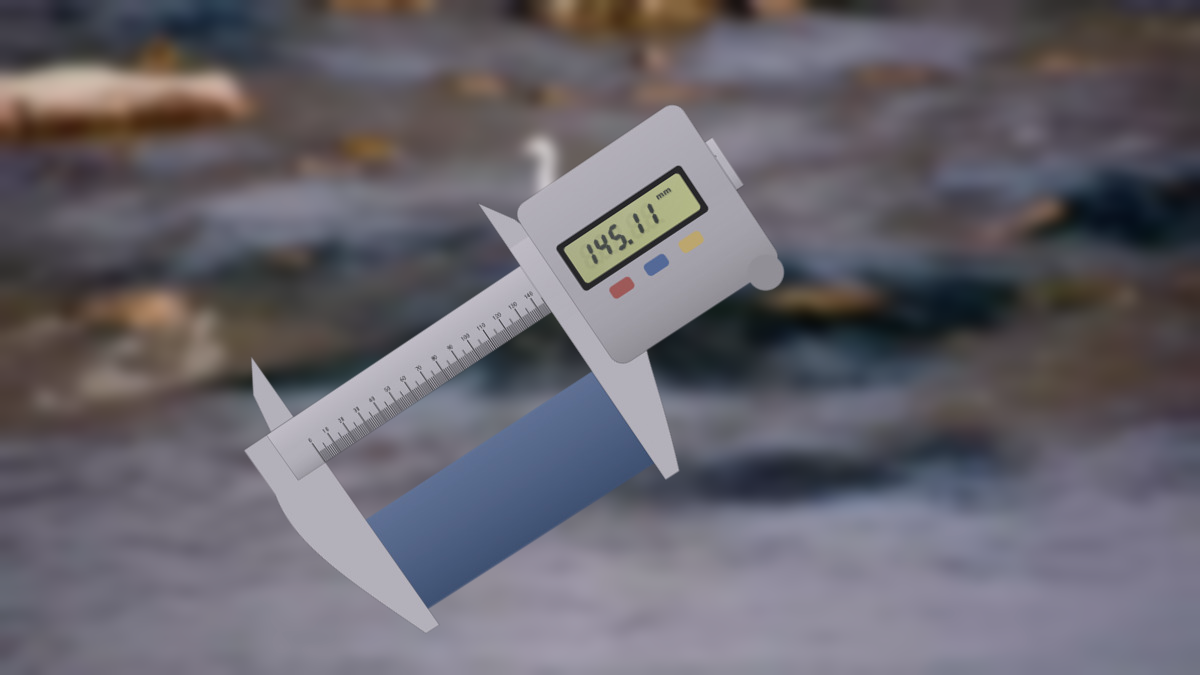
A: 145.11 (mm)
